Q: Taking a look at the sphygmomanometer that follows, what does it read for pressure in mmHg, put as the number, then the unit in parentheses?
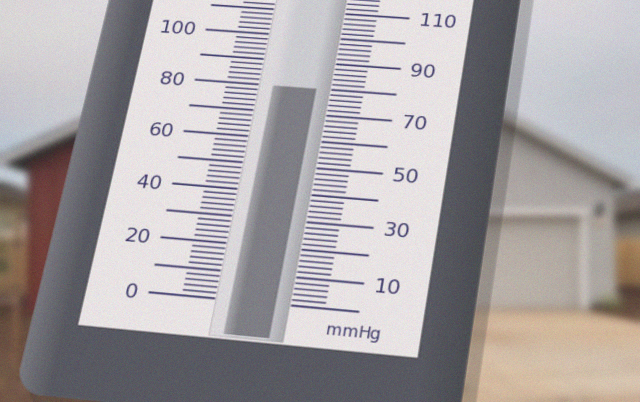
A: 80 (mmHg)
